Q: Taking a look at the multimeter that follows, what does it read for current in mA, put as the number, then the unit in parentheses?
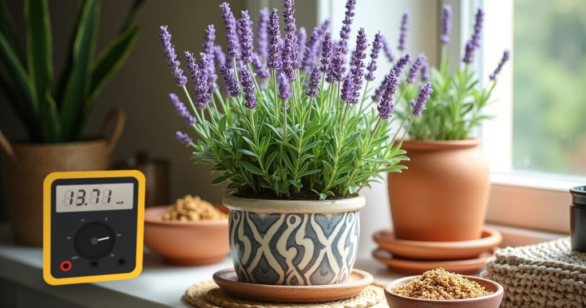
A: 13.71 (mA)
